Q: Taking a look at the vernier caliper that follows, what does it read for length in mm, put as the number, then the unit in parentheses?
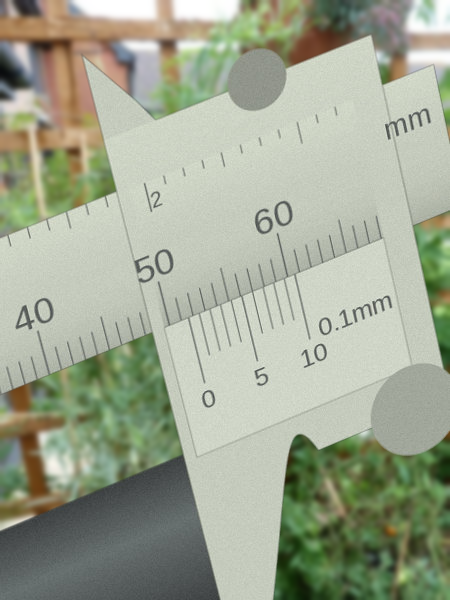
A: 51.6 (mm)
